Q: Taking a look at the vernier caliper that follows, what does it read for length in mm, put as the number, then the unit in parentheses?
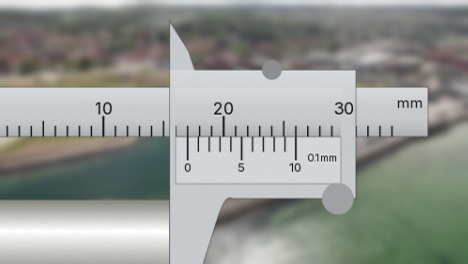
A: 17.0 (mm)
